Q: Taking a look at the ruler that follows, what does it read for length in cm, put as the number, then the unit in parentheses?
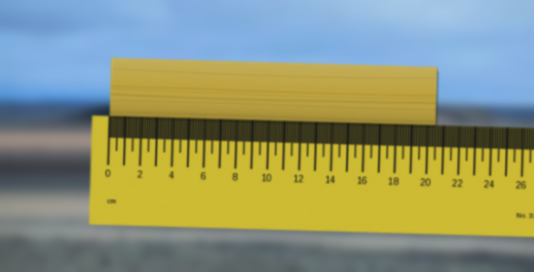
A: 20.5 (cm)
